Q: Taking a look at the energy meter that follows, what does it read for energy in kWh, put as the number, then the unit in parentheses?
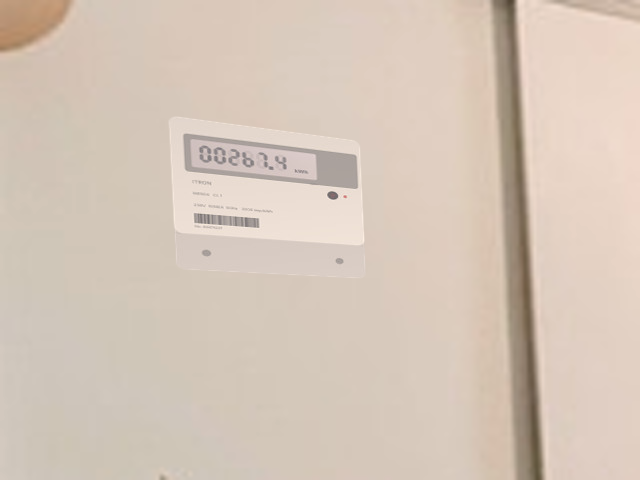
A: 267.4 (kWh)
